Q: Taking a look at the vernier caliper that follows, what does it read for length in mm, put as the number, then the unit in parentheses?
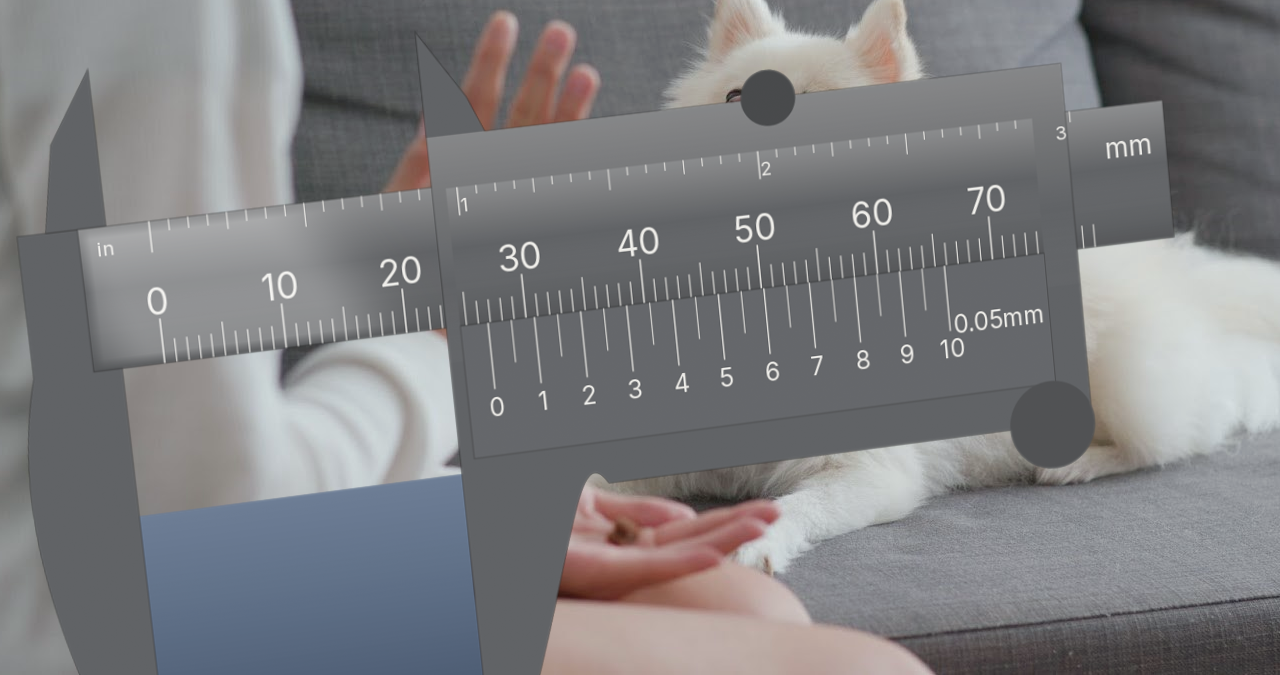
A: 26.8 (mm)
